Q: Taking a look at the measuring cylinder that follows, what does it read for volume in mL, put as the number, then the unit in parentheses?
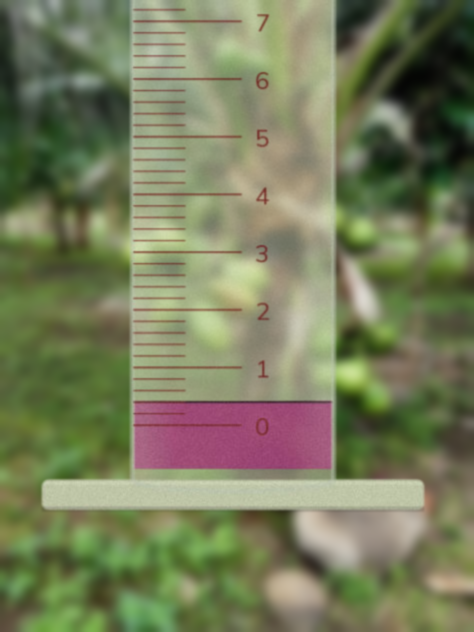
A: 0.4 (mL)
